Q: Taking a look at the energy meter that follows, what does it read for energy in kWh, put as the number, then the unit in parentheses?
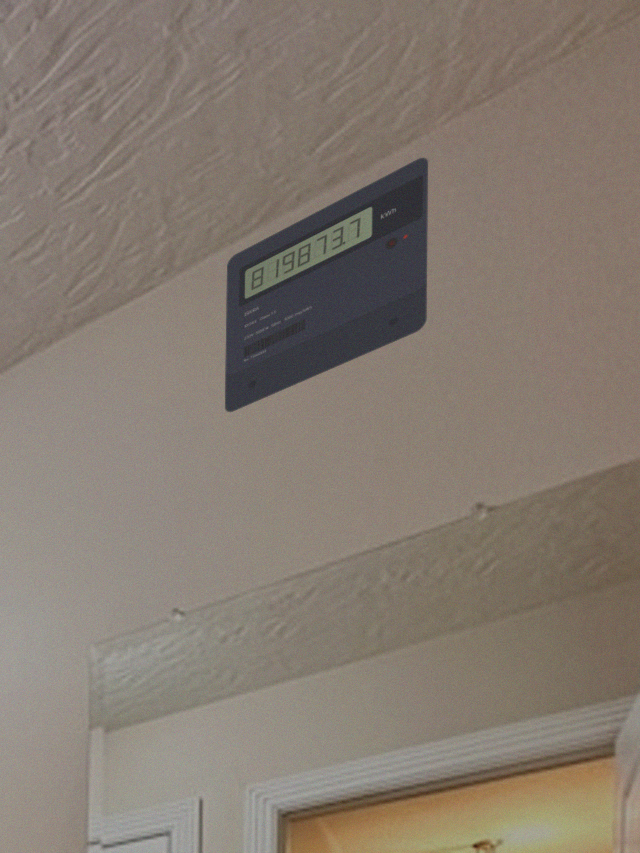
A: 819873.7 (kWh)
